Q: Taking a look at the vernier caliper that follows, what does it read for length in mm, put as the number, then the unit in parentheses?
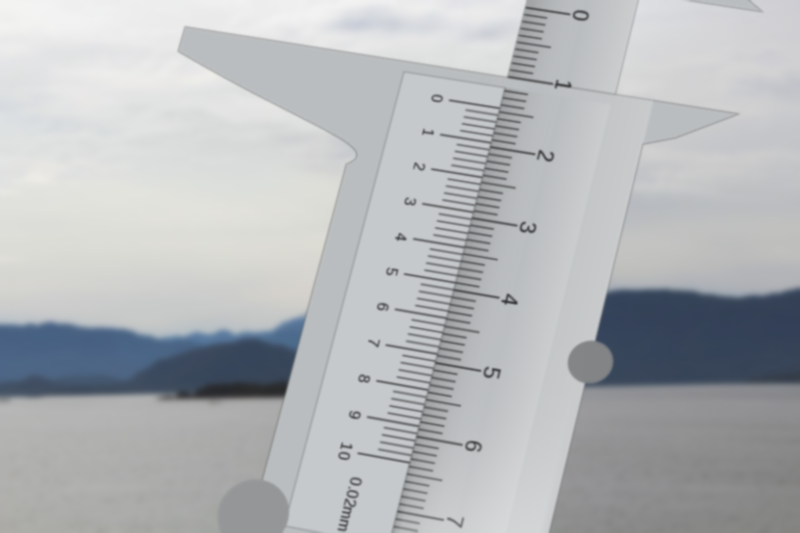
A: 14.5 (mm)
